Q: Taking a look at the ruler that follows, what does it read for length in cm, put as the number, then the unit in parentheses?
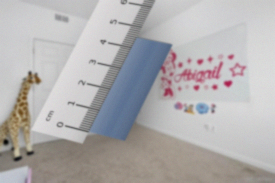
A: 4.5 (cm)
